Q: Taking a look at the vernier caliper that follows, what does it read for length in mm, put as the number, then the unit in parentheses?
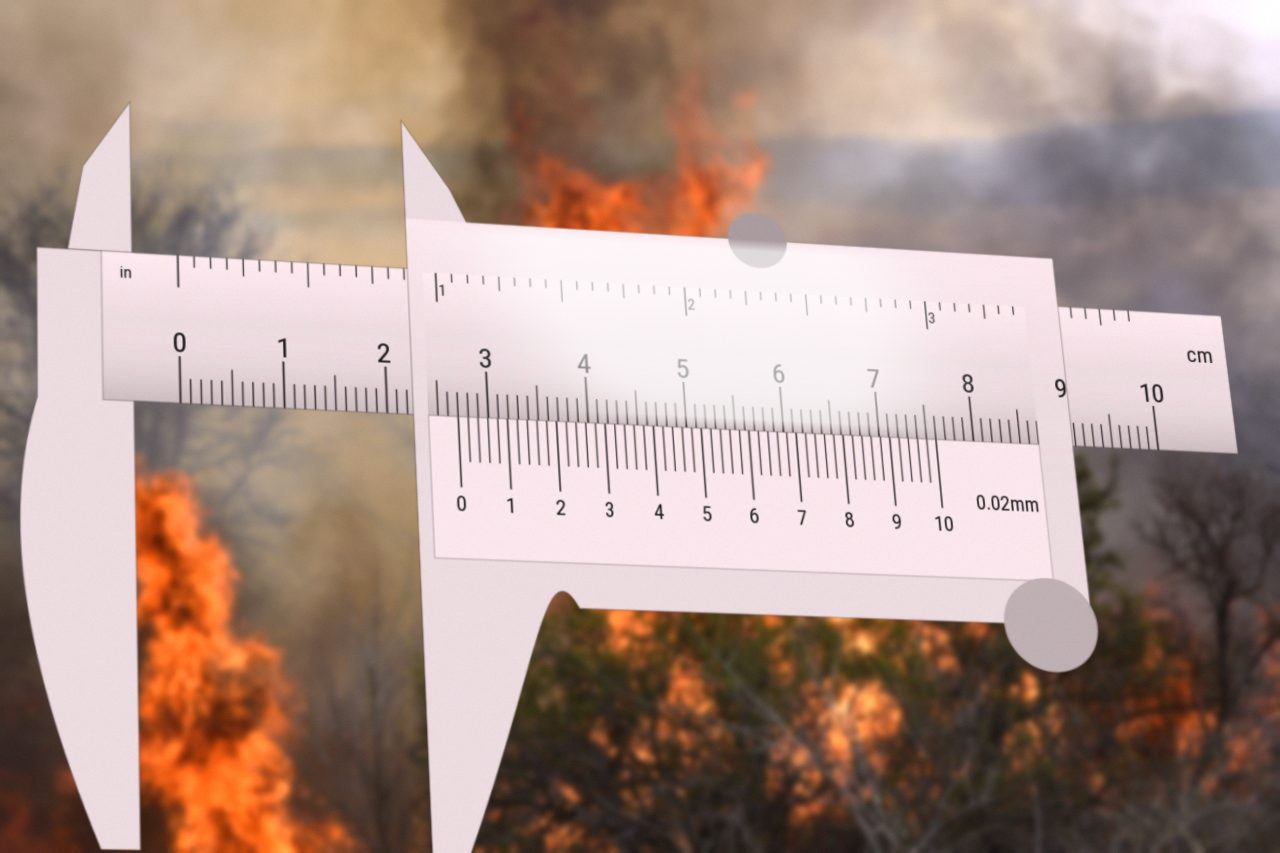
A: 27.0 (mm)
